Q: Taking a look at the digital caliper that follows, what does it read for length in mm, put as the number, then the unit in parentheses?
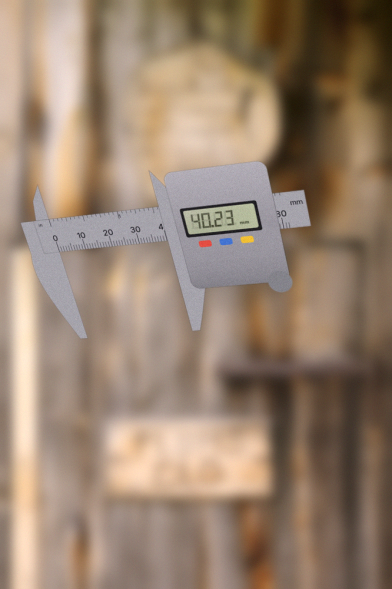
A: 40.23 (mm)
